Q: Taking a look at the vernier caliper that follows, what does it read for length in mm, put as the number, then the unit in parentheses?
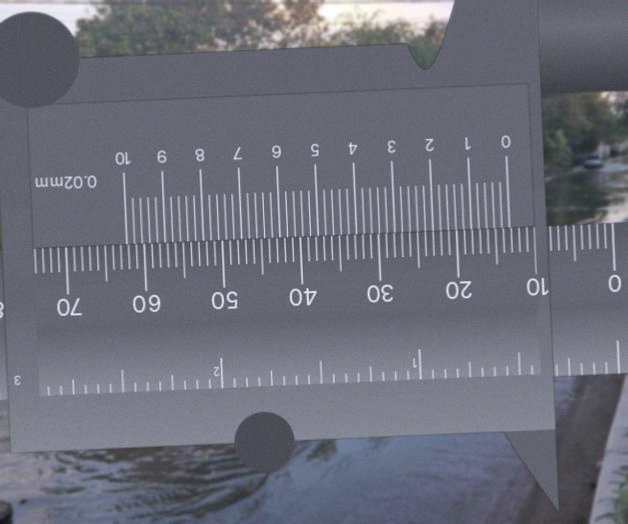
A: 13.2 (mm)
